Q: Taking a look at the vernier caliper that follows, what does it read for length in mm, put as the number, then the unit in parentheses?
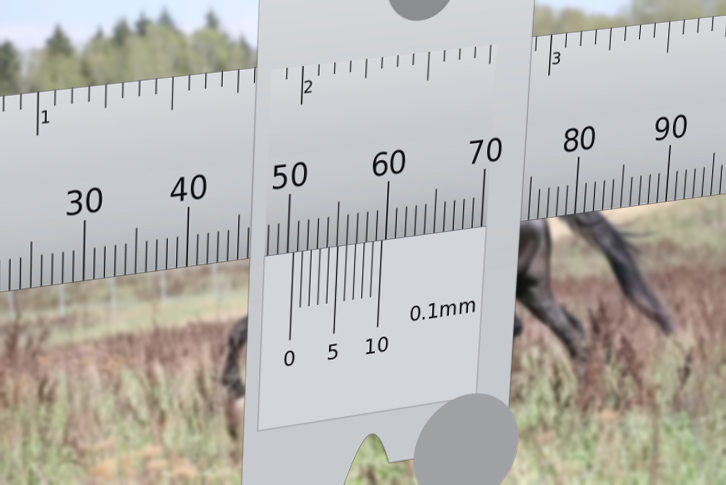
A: 50.6 (mm)
